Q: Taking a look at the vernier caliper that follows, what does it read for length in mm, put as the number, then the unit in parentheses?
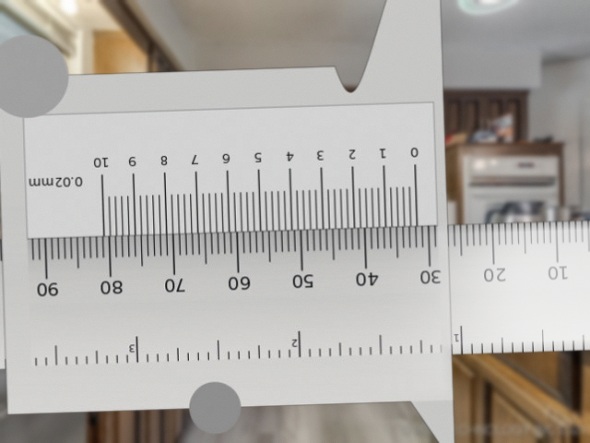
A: 31.8 (mm)
